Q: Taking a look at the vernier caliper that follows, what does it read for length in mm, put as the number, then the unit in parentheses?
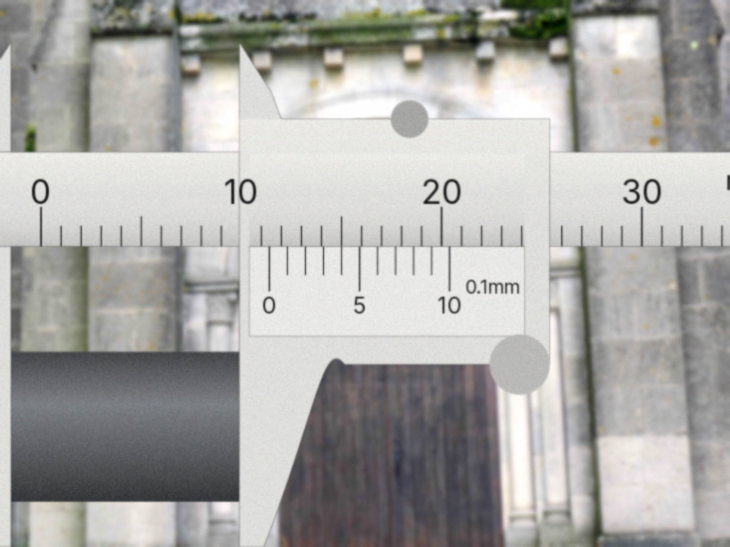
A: 11.4 (mm)
